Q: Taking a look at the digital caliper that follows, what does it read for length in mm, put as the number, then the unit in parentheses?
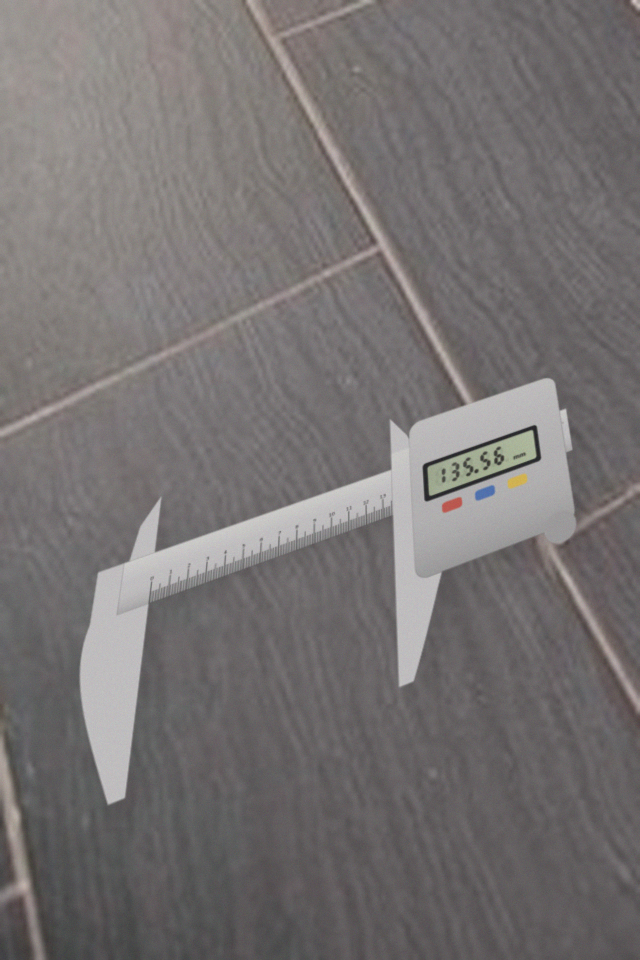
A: 135.56 (mm)
